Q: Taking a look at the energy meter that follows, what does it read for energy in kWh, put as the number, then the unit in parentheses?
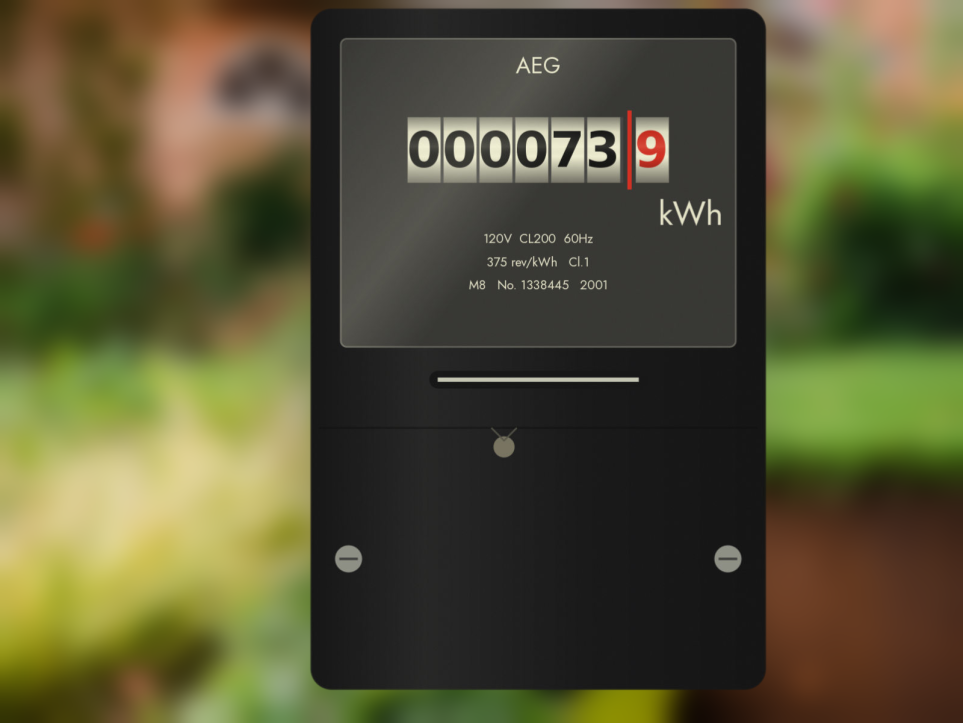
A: 73.9 (kWh)
